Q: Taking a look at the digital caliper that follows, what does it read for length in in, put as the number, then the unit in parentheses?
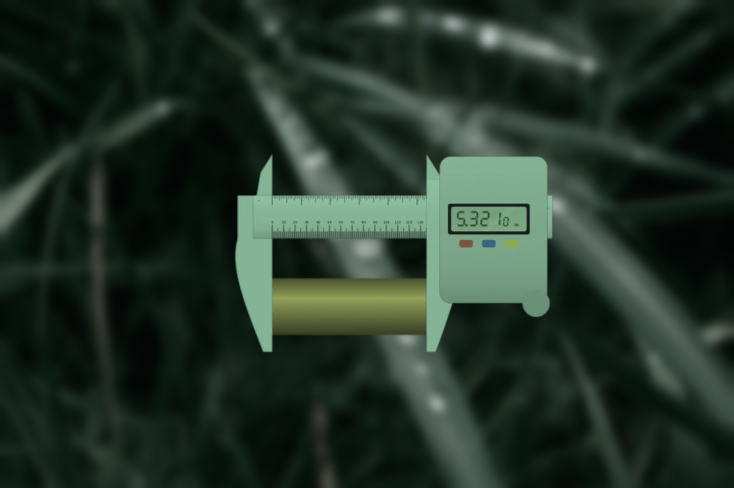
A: 5.3210 (in)
